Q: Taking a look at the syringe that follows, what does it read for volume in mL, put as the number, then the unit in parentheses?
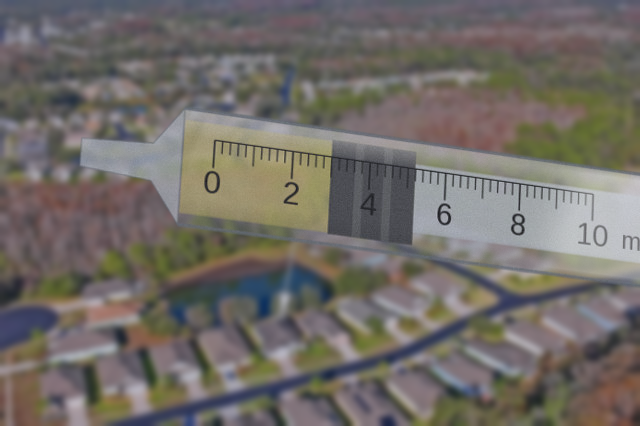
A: 3 (mL)
